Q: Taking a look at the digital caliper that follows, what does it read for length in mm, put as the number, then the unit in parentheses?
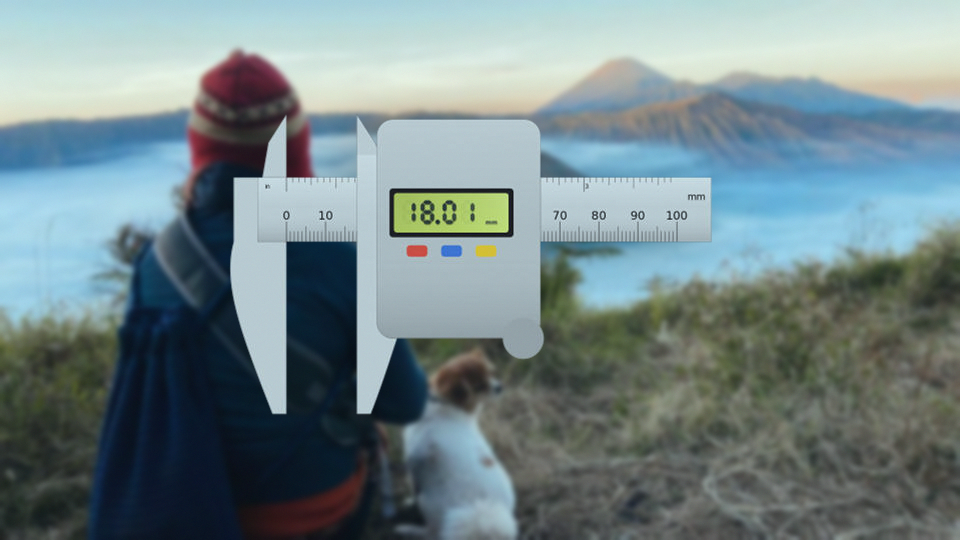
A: 18.01 (mm)
